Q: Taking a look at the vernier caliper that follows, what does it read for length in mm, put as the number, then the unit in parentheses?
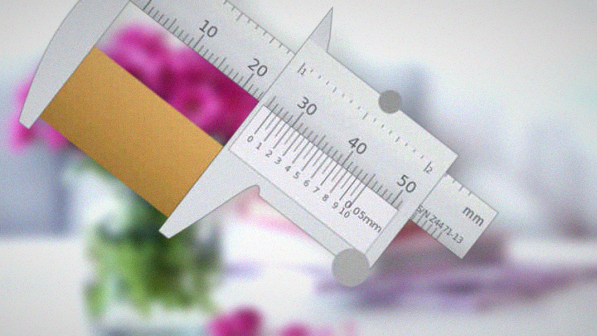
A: 26.0 (mm)
